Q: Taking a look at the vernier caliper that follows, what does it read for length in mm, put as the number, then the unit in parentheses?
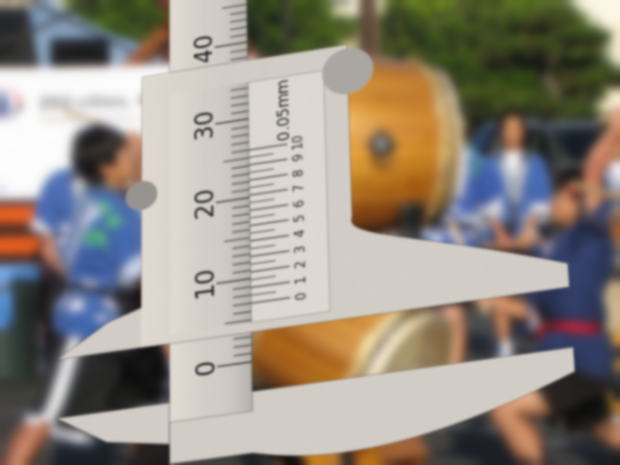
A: 7.0 (mm)
